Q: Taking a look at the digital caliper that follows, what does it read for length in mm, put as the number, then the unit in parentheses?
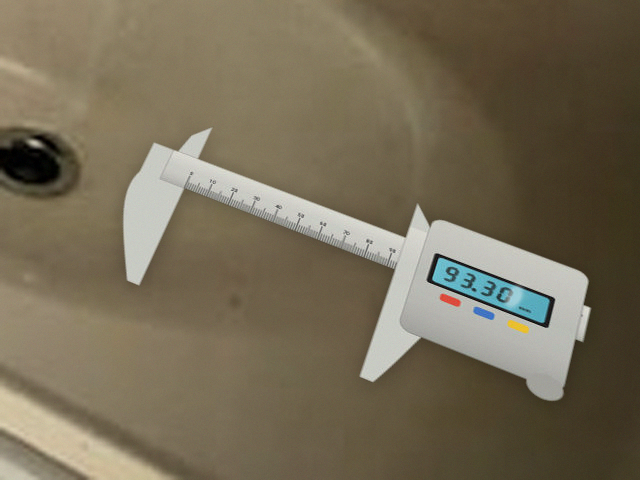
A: 93.30 (mm)
